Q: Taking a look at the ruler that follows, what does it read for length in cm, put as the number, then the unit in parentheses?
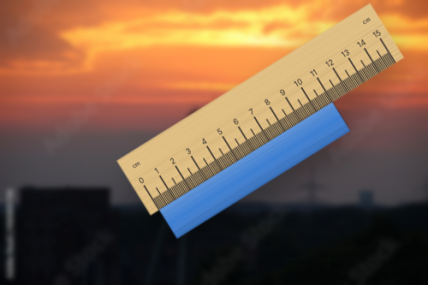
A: 11 (cm)
